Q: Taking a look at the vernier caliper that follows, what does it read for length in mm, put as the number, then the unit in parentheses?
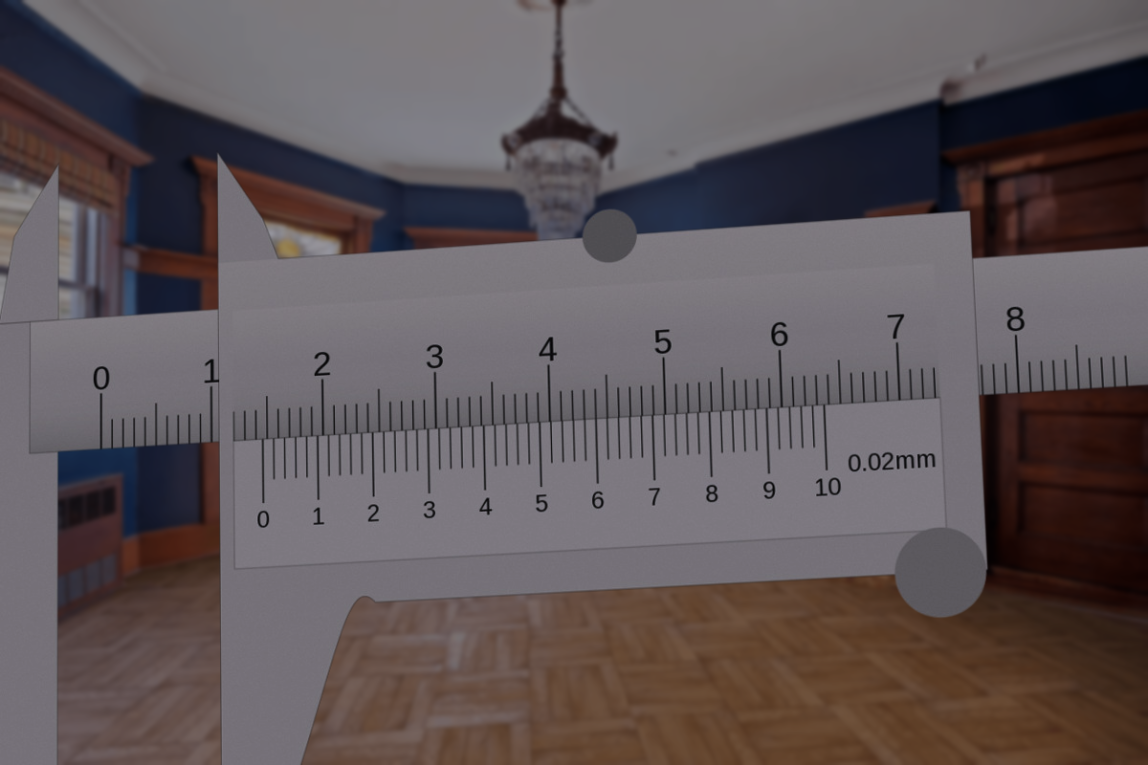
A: 14.6 (mm)
